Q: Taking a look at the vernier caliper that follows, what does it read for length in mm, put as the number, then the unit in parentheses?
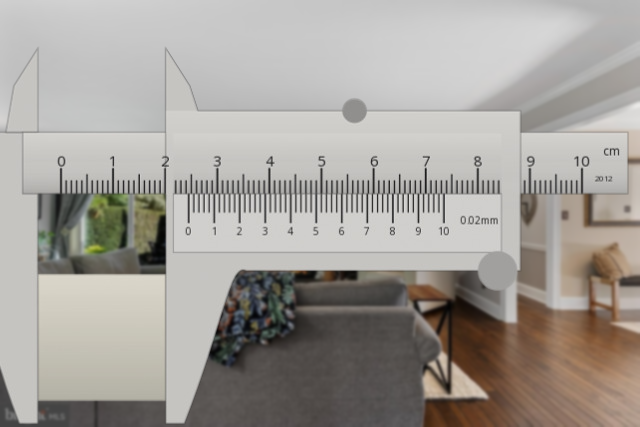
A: 24.5 (mm)
